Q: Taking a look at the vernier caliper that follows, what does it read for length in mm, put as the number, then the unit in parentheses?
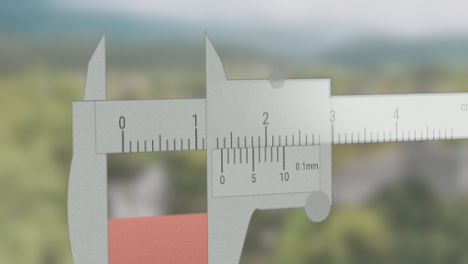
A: 13.6 (mm)
